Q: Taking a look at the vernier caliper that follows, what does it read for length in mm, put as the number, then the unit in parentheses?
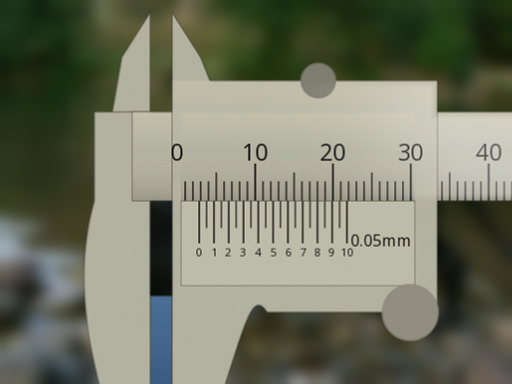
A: 2.8 (mm)
